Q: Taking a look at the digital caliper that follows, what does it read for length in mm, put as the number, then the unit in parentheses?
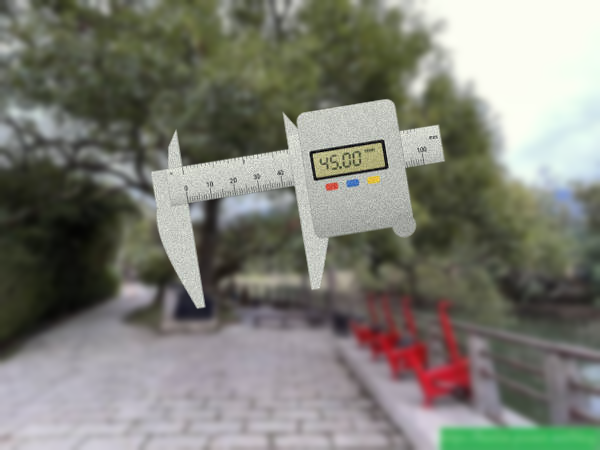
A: 45.00 (mm)
